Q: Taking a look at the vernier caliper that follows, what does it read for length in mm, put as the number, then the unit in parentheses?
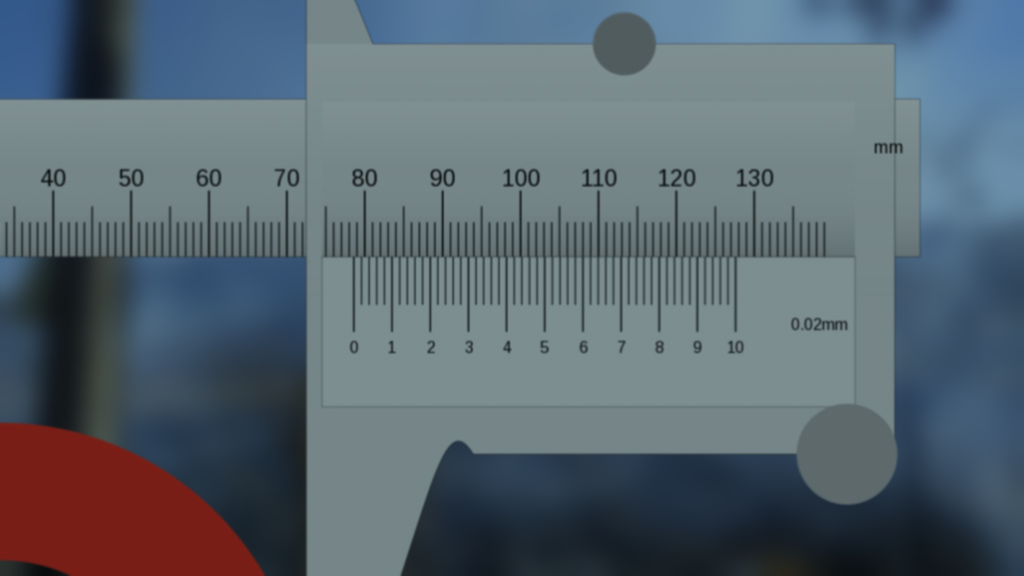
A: 78.6 (mm)
